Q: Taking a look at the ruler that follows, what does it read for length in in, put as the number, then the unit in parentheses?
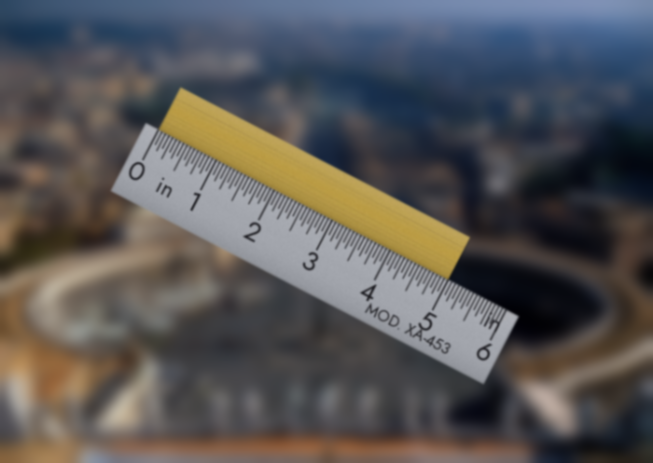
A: 5 (in)
